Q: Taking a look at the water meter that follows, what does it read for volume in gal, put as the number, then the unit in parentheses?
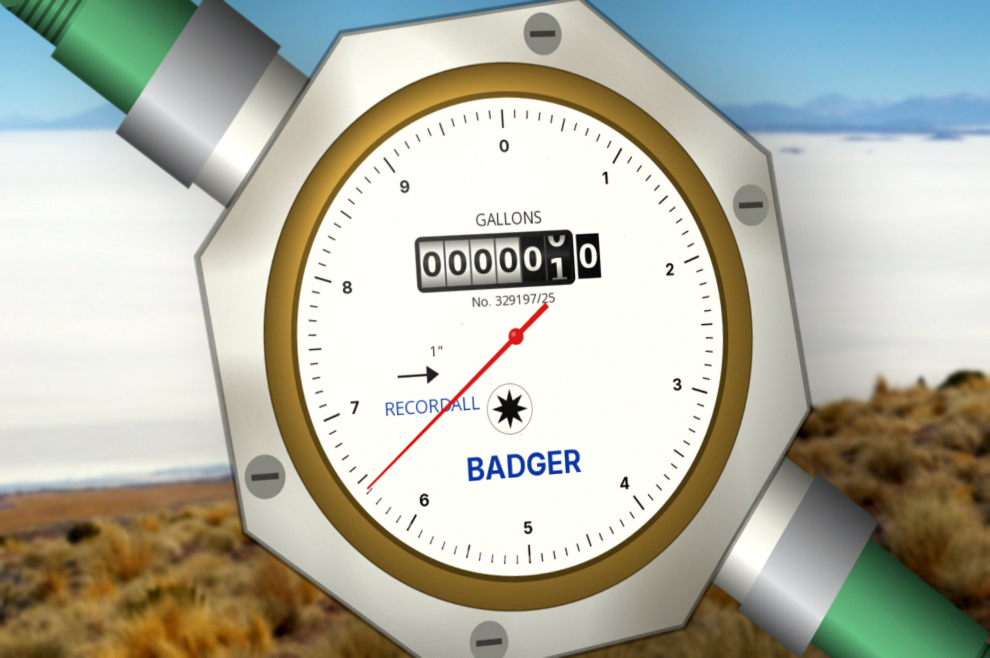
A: 6.4 (gal)
